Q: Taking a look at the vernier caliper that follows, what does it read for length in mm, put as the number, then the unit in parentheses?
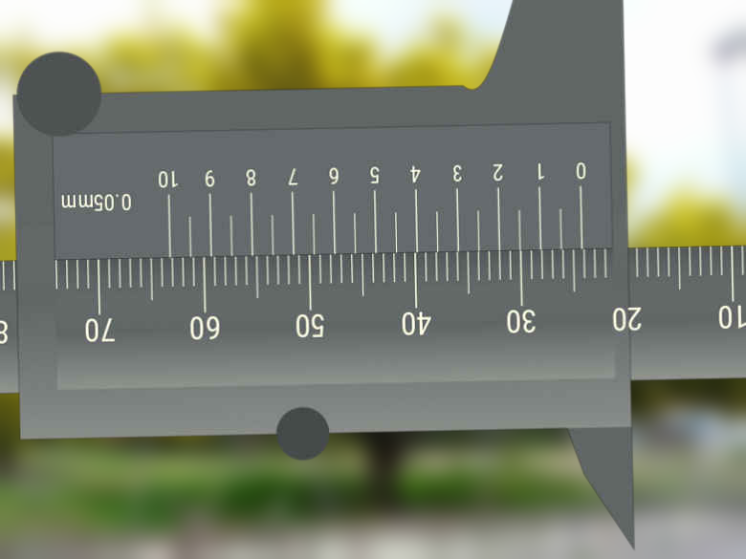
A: 24.2 (mm)
